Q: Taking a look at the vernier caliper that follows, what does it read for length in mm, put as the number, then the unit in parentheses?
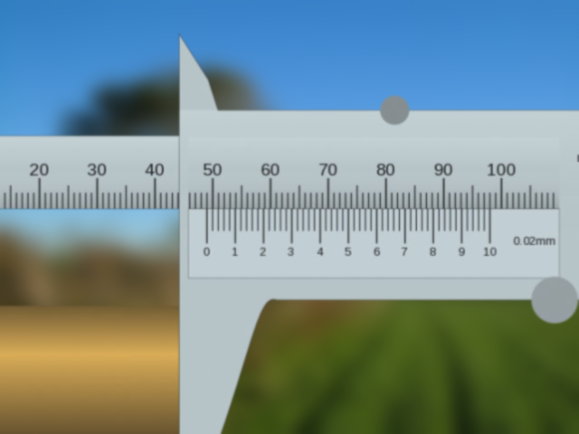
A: 49.0 (mm)
